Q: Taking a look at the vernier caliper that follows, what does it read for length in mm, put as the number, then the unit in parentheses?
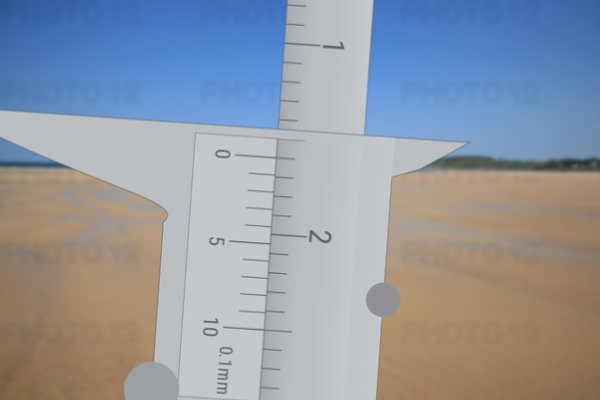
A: 16.0 (mm)
